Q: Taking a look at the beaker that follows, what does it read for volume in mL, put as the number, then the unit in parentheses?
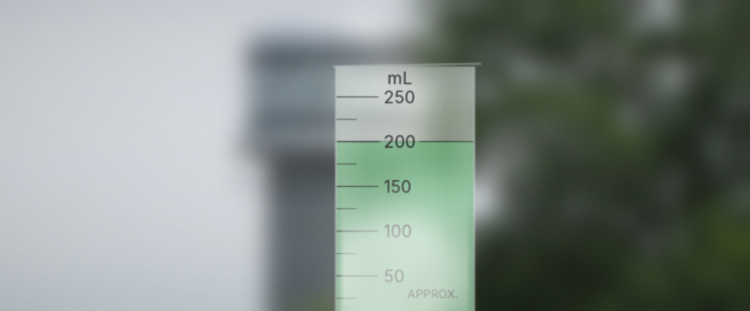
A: 200 (mL)
